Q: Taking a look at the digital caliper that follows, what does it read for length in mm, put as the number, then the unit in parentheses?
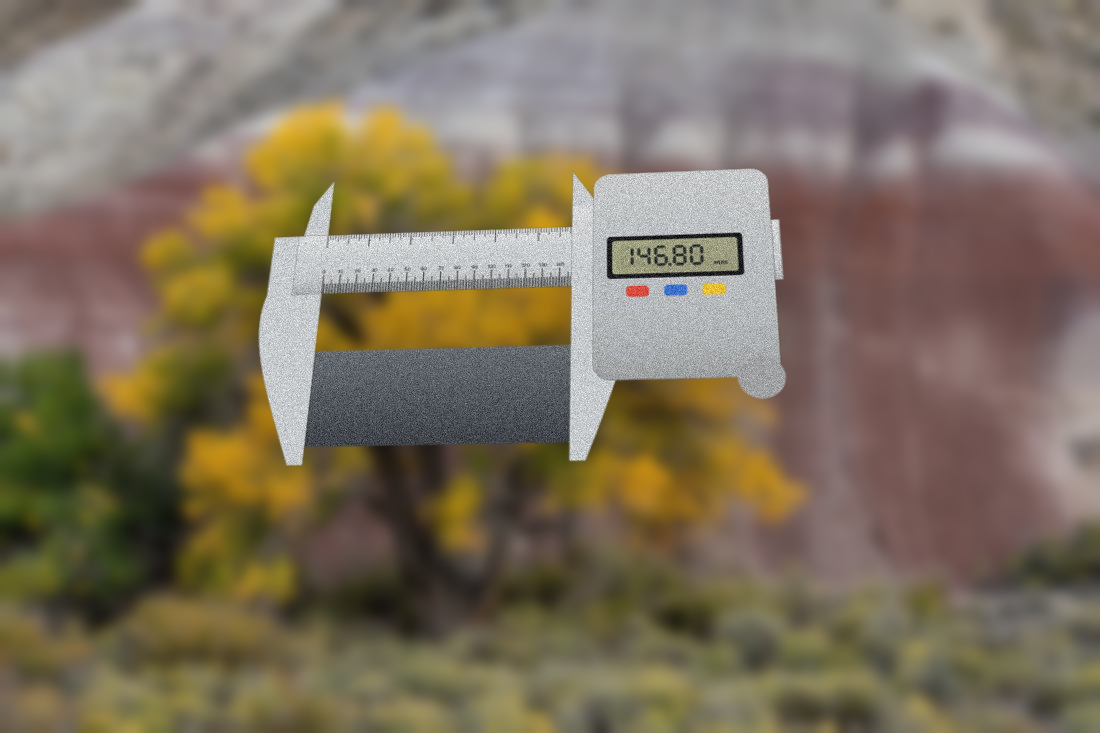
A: 146.80 (mm)
